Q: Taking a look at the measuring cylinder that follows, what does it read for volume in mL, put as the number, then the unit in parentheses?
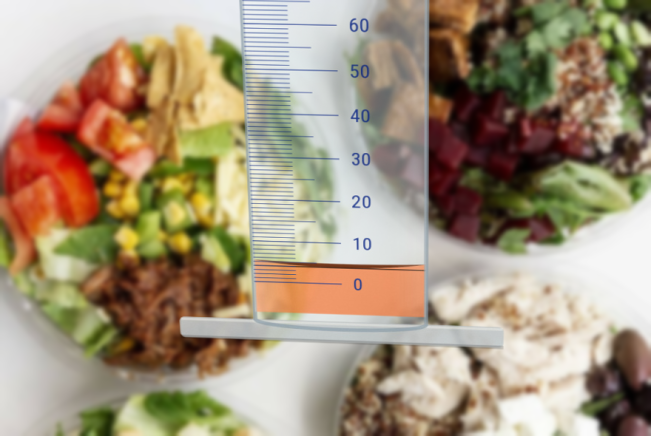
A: 4 (mL)
